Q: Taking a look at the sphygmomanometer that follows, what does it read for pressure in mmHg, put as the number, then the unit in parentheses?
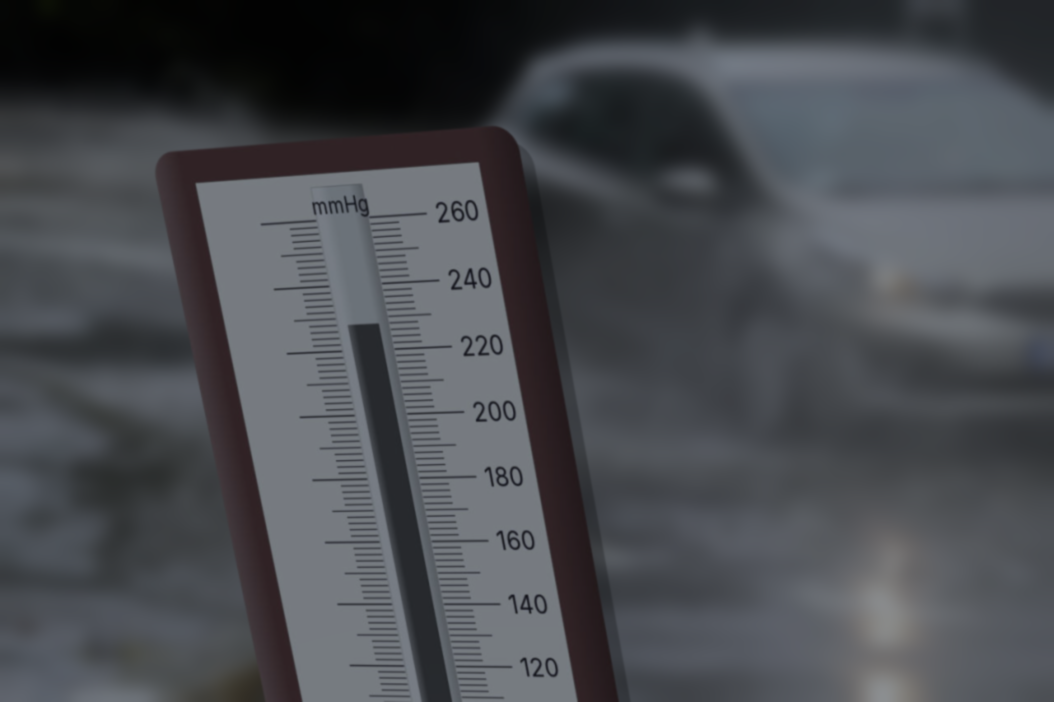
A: 228 (mmHg)
